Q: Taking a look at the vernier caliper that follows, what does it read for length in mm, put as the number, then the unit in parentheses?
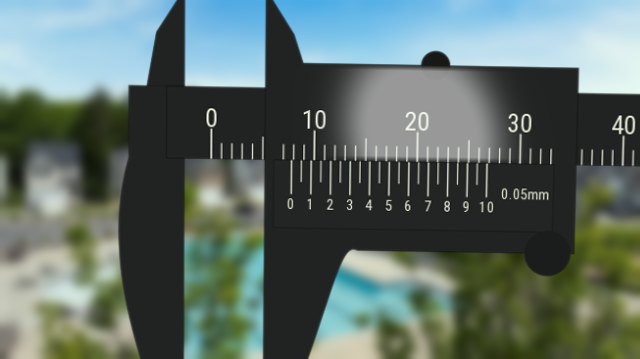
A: 7.8 (mm)
